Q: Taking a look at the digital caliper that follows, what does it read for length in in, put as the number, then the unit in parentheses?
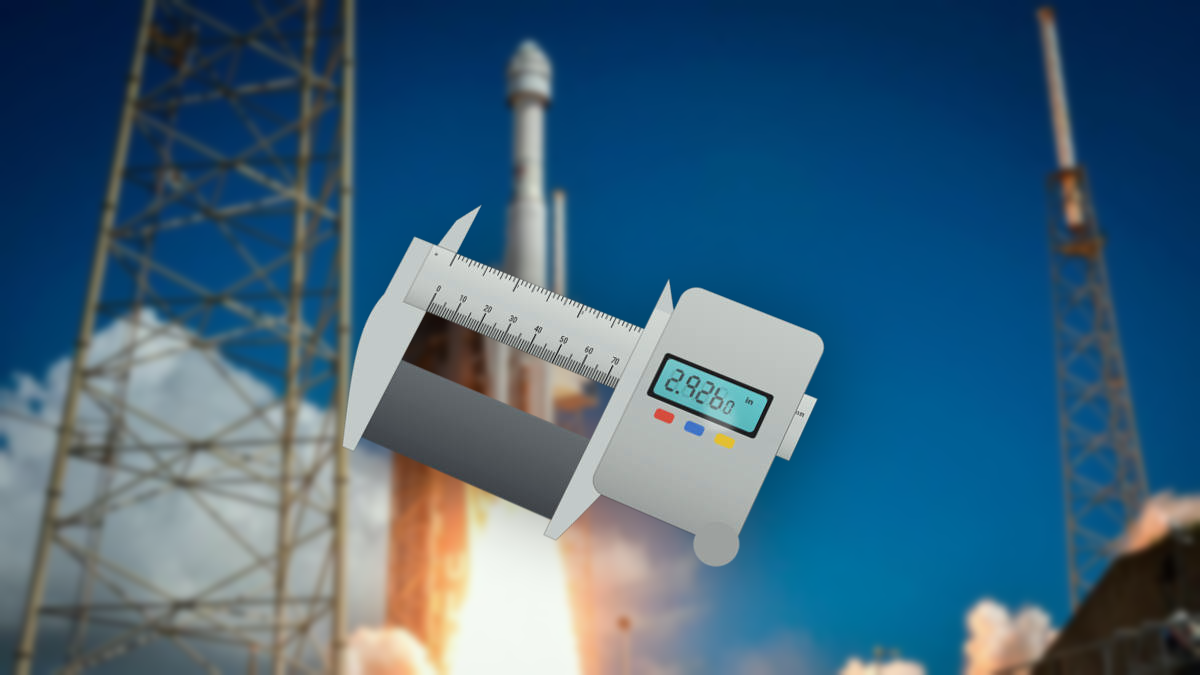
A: 2.9260 (in)
